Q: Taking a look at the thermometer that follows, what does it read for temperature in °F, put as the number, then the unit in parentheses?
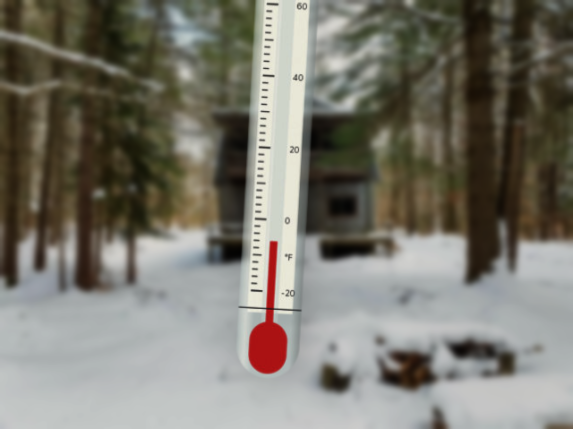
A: -6 (°F)
